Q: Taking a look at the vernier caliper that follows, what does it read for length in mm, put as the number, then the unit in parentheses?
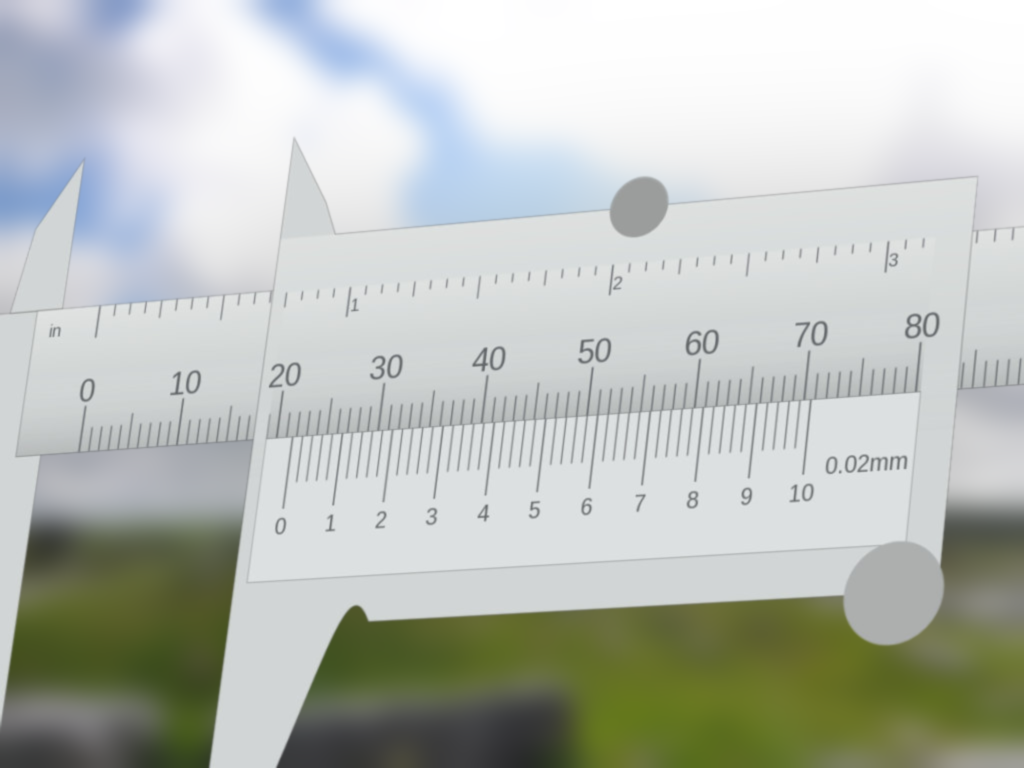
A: 21.6 (mm)
